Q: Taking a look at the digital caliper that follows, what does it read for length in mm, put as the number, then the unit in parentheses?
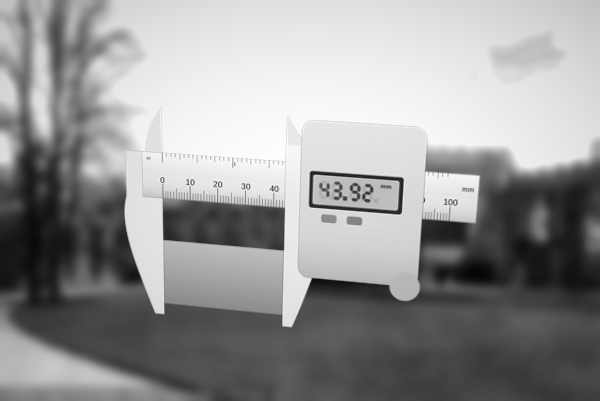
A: 43.92 (mm)
